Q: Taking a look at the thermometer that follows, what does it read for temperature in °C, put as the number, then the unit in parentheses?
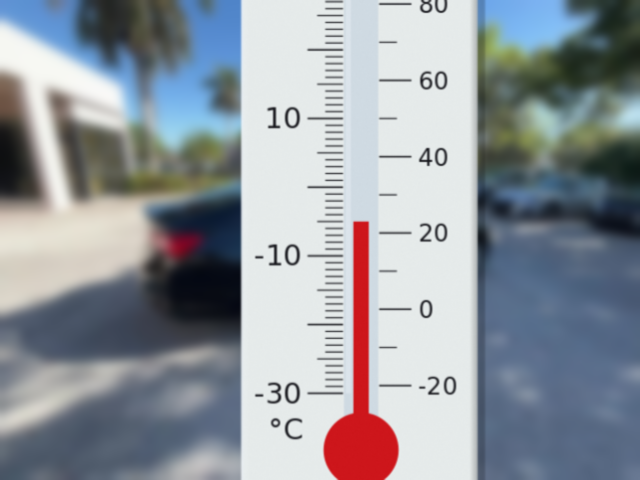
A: -5 (°C)
